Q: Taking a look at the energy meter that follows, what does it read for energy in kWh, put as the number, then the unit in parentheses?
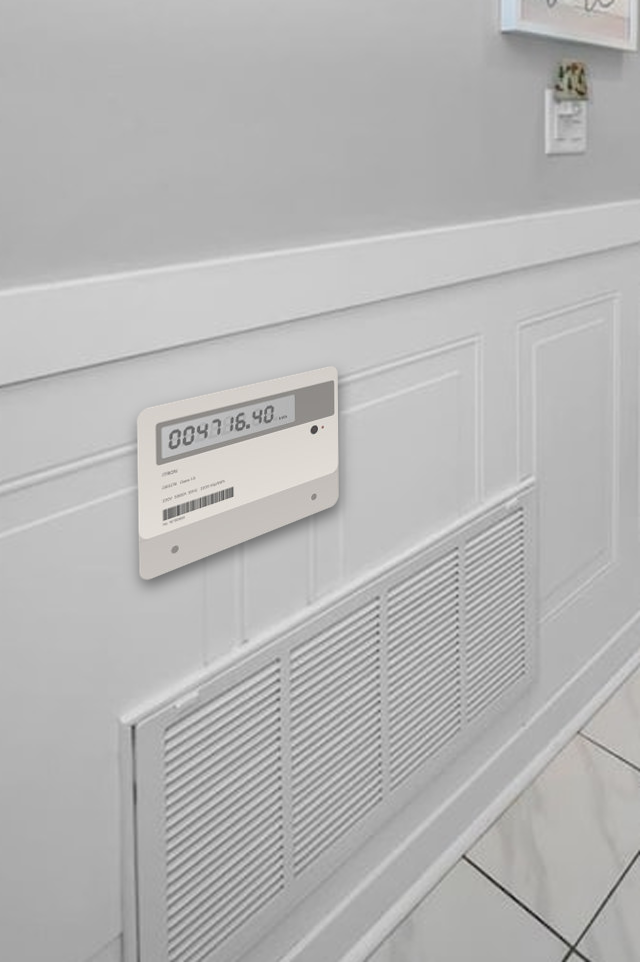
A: 4716.40 (kWh)
